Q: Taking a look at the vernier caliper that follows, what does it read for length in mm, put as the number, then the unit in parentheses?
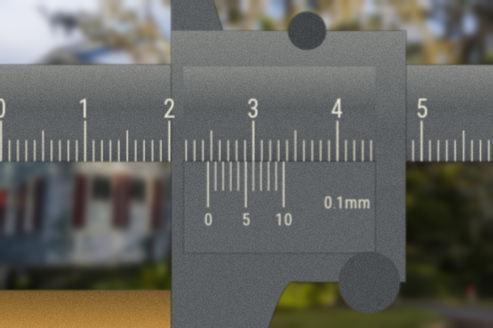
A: 24.6 (mm)
